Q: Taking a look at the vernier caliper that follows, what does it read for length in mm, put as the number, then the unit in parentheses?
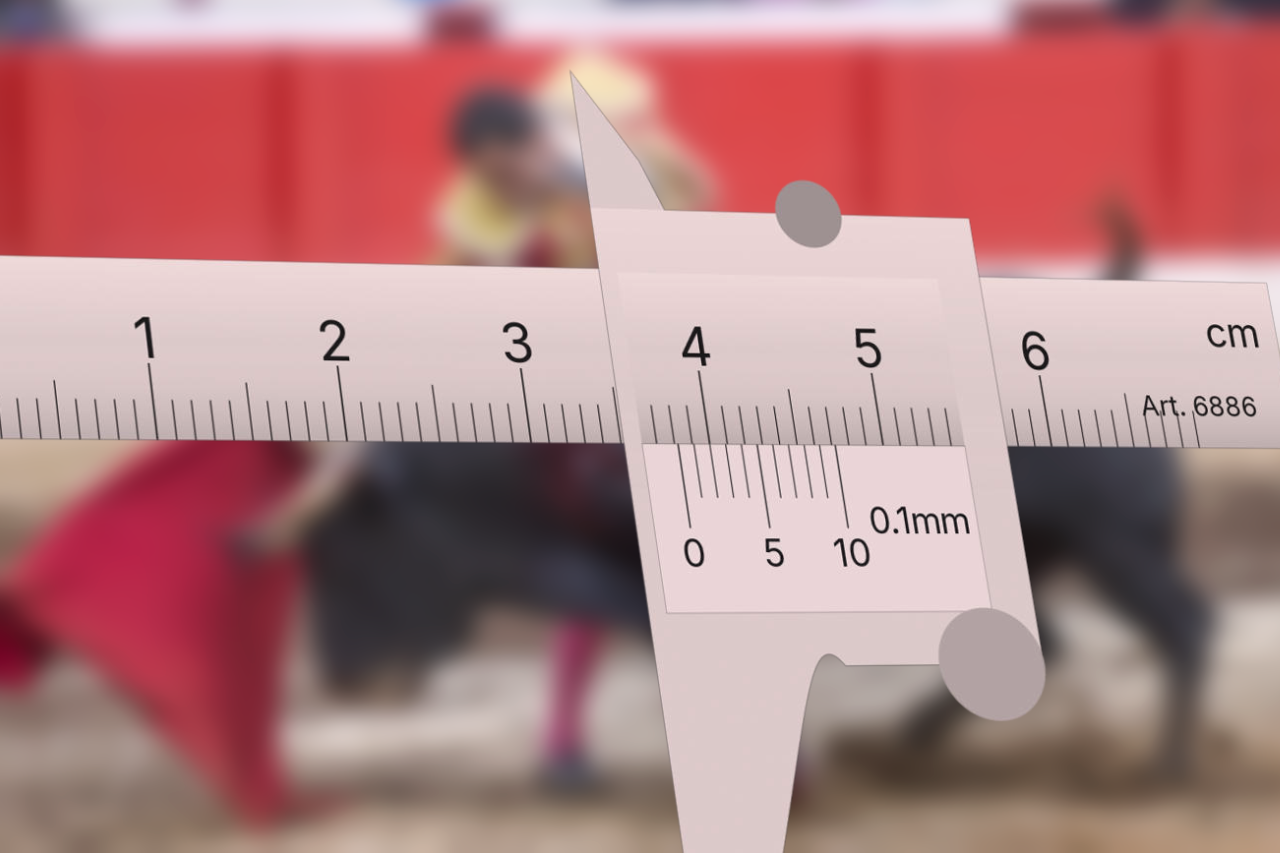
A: 38.2 (mm)
